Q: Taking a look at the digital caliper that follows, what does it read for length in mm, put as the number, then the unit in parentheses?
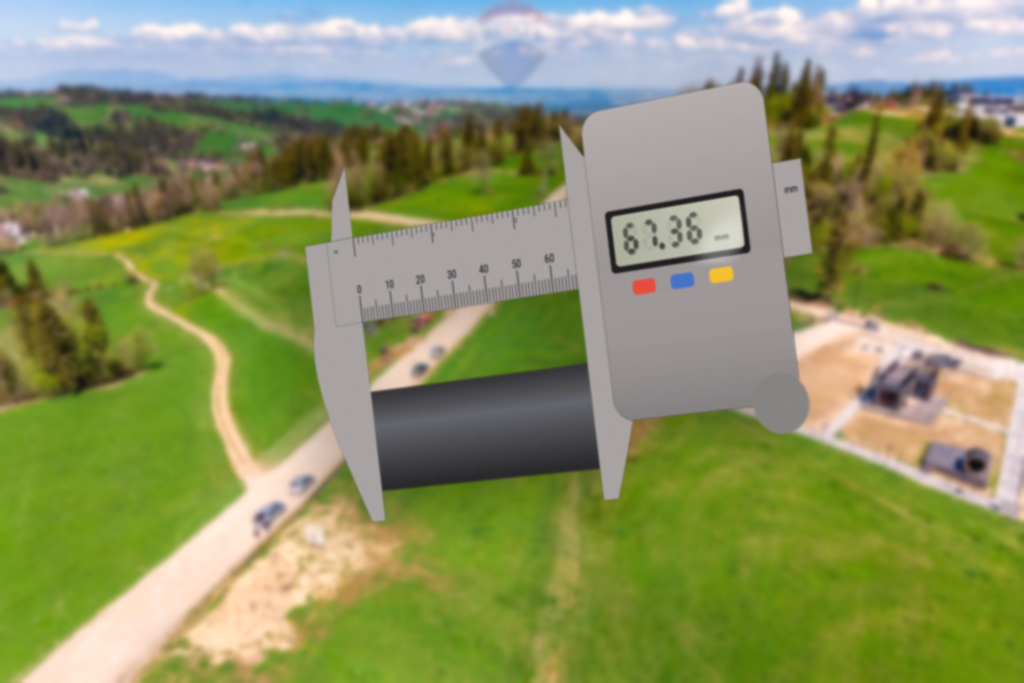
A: 67.36 (mm)
